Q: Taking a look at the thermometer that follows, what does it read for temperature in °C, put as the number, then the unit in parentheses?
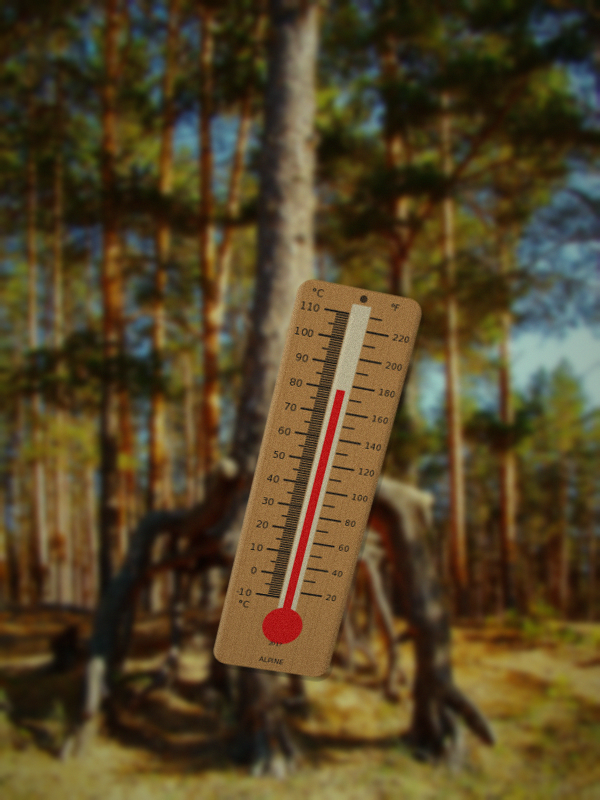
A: 80 (°C)
